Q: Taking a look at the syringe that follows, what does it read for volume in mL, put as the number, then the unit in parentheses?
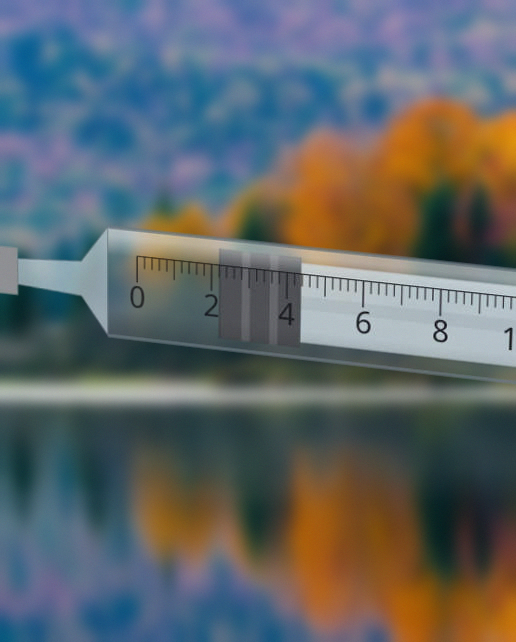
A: 2.2 (mL)
